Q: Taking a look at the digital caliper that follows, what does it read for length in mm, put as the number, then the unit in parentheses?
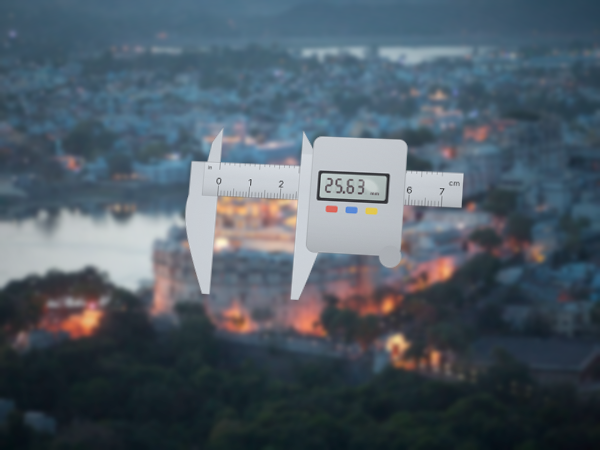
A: 25.63 (mm)
